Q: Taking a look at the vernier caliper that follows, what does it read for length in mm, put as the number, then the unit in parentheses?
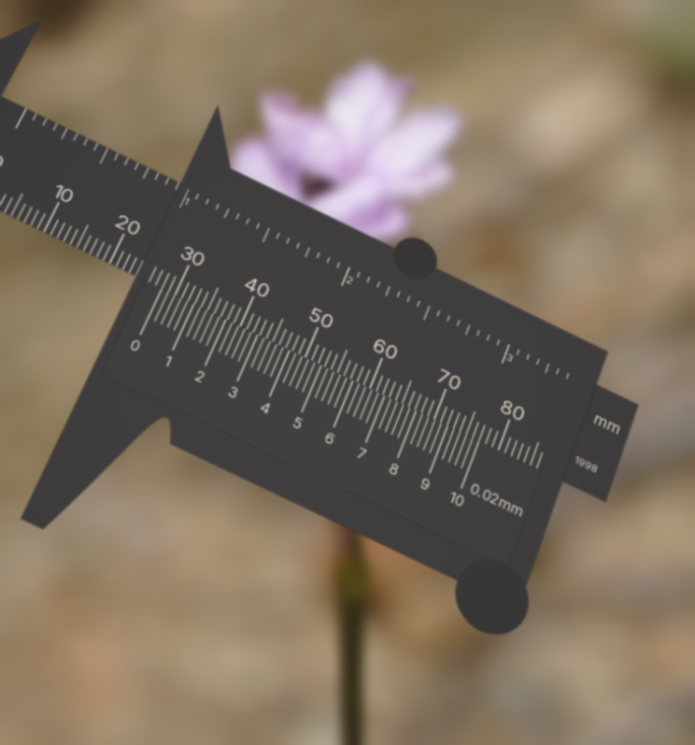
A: 28.0 (mm)
